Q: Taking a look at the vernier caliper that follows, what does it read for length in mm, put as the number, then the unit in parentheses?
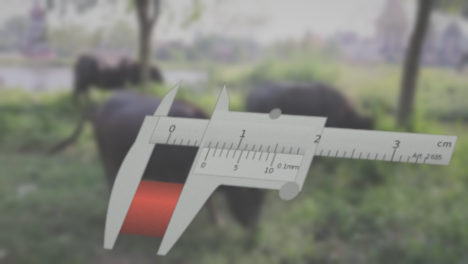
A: 6.2 (mm)
